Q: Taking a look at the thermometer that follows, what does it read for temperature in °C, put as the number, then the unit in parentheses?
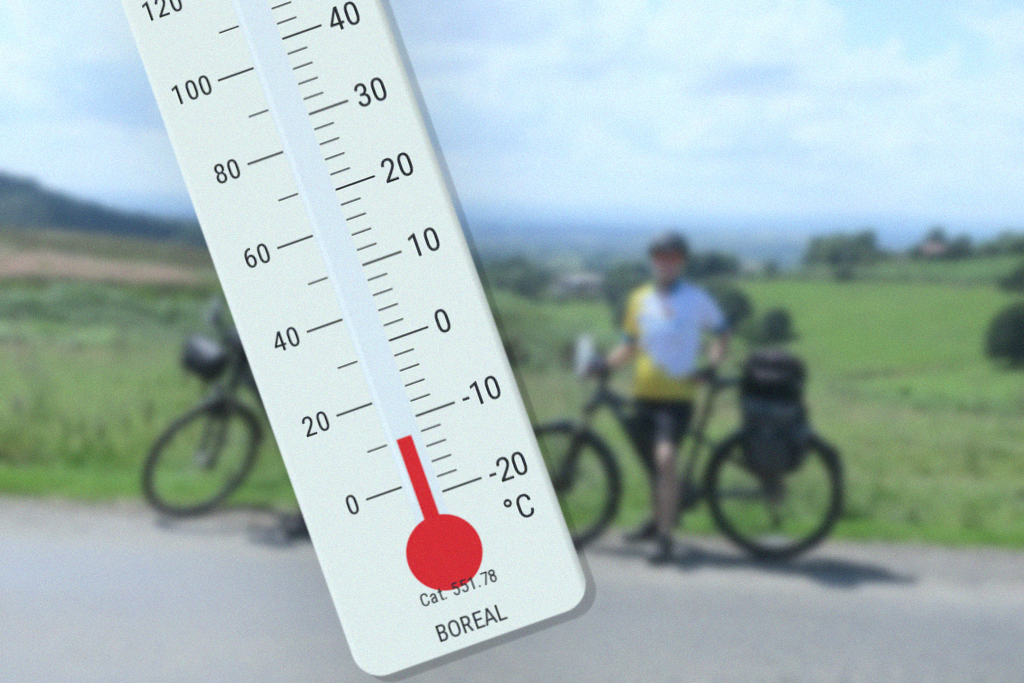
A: -12 (°C)
